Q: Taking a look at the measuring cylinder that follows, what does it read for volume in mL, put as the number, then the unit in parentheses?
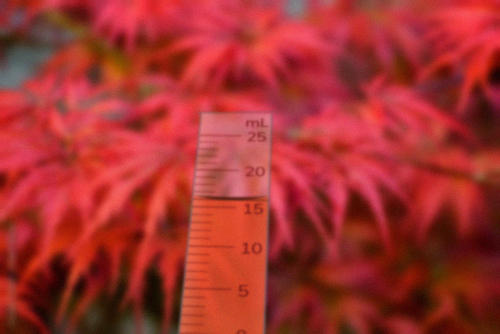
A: 16 (mL)
